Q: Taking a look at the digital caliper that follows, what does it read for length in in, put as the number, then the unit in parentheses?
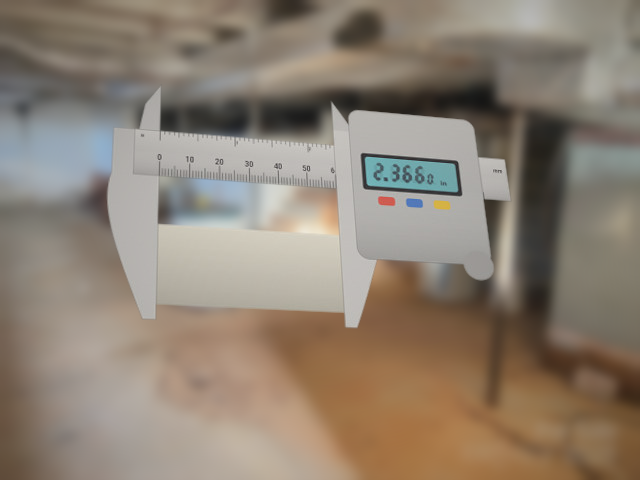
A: 2.3660 (in)
